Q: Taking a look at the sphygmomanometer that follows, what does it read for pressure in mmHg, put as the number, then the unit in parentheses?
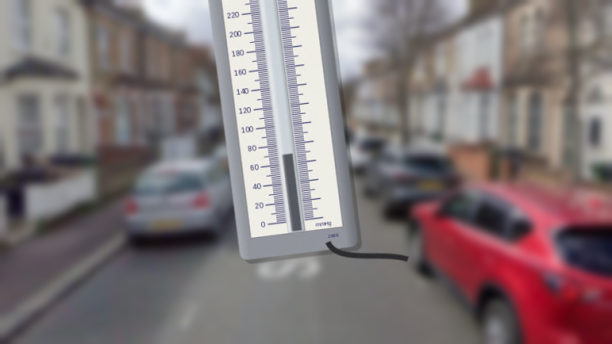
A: 70 (mmHg)
